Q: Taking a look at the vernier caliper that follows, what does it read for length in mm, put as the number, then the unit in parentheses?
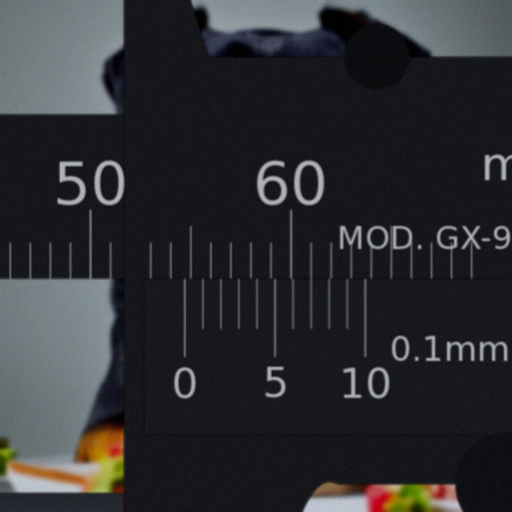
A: 54.7 (mm)
